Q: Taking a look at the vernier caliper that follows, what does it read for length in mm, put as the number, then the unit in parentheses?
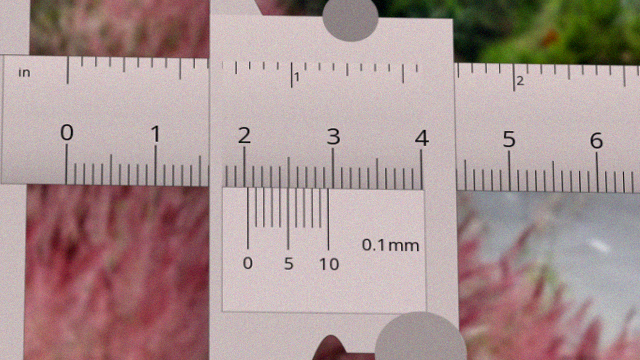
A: 20.4 (mm)
